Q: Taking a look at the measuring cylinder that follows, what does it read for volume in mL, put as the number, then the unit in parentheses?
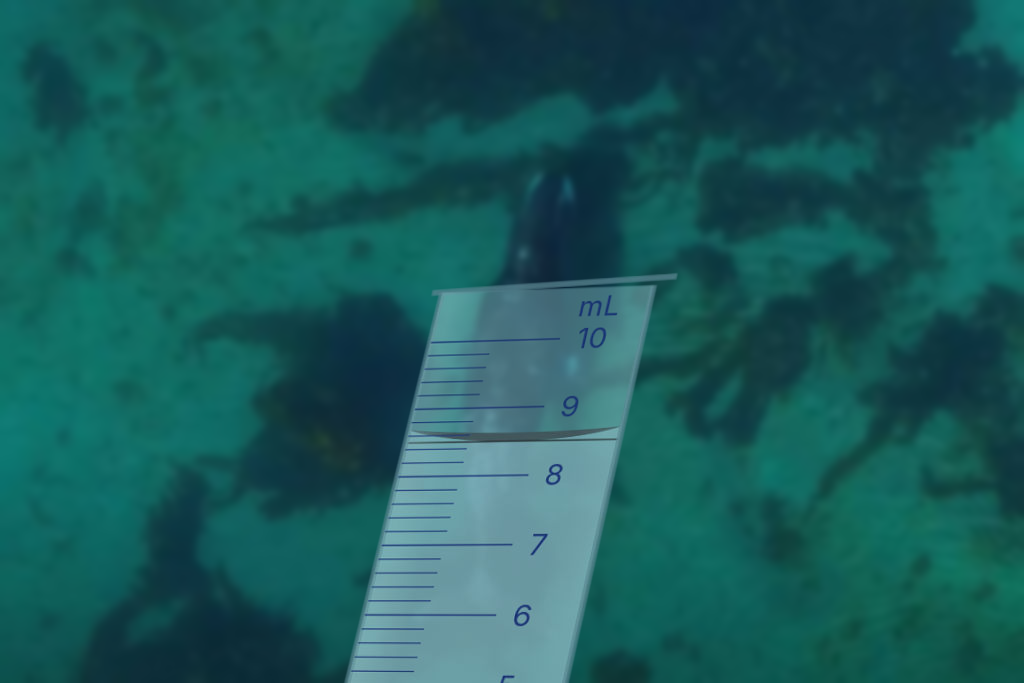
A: 8.5 (mL)
